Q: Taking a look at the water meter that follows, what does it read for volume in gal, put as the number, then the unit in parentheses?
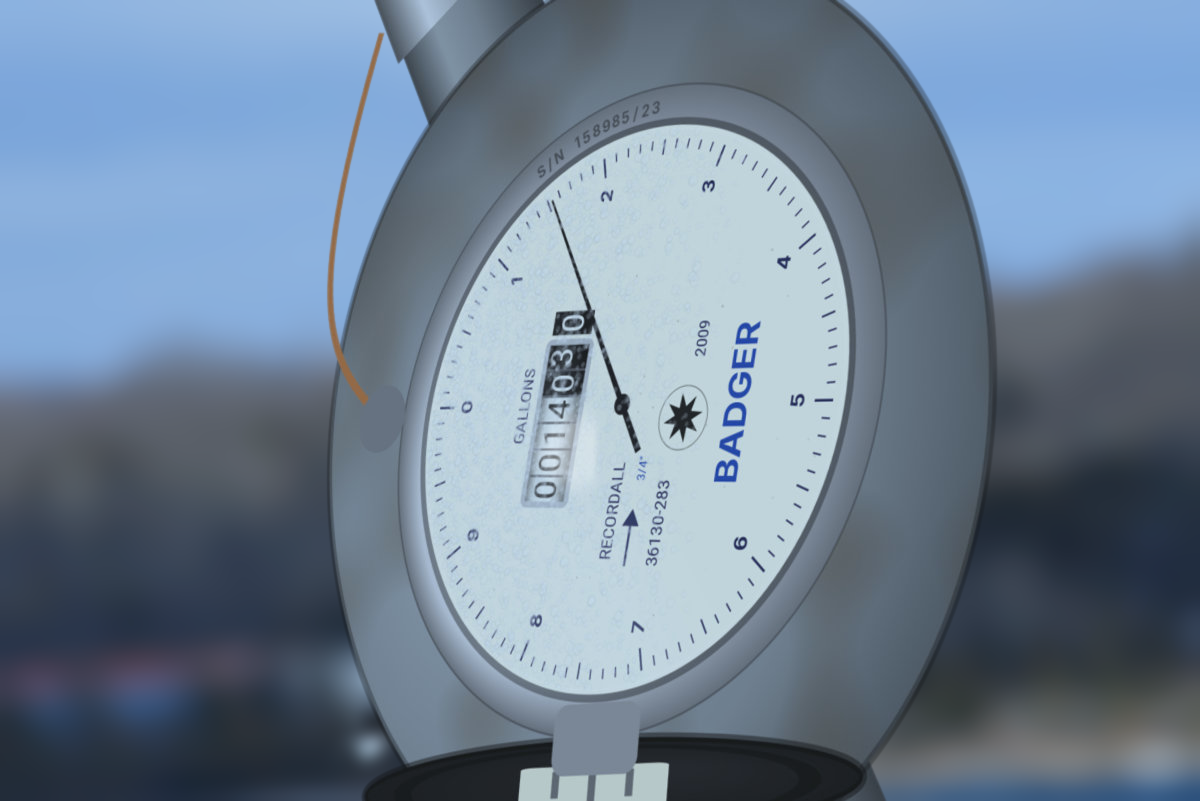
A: 14031.5 (gal)
